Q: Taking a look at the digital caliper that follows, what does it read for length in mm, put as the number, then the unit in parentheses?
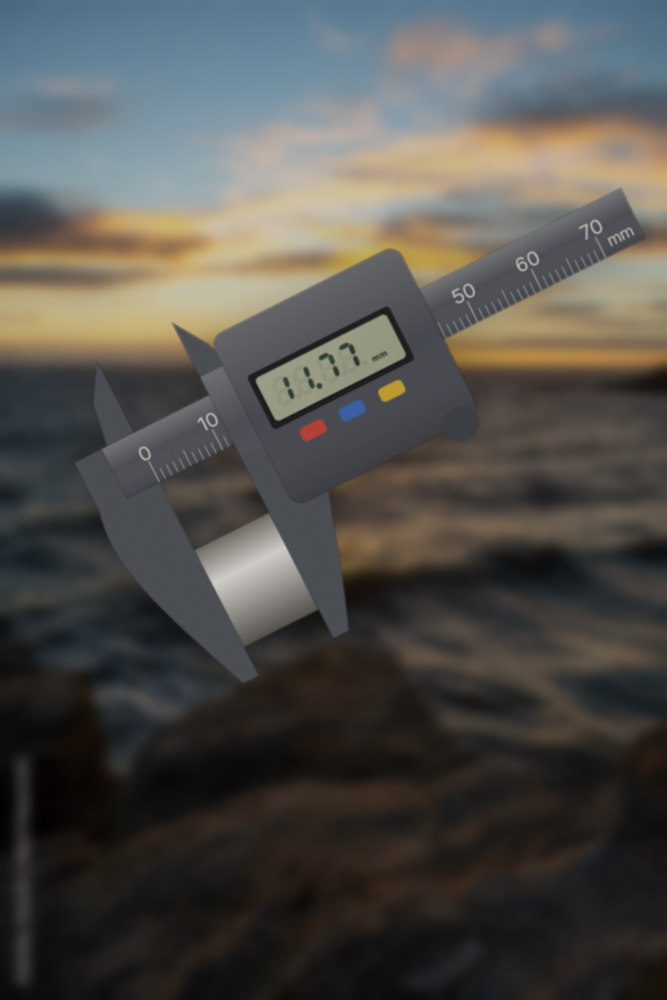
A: 11.77 (mm)
